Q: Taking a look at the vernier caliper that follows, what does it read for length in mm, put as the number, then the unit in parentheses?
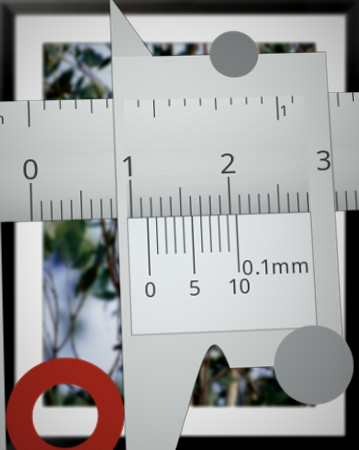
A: 11.6 (mm)
